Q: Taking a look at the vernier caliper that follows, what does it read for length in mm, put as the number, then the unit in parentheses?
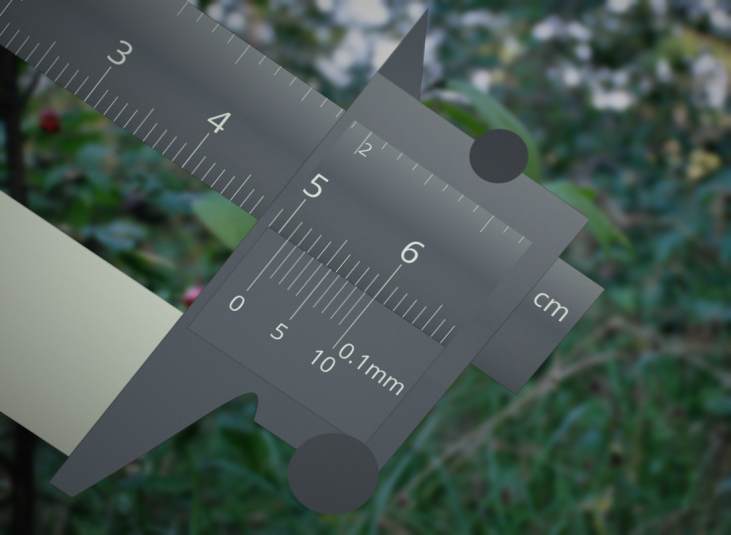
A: 51.0 (mm)
